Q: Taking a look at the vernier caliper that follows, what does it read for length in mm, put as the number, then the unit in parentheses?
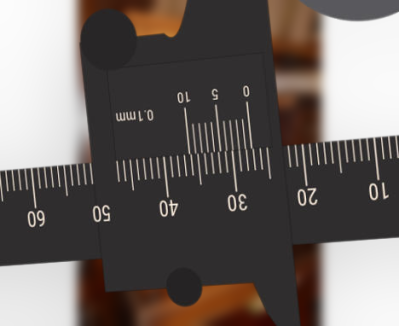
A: 27.2 (mm)
